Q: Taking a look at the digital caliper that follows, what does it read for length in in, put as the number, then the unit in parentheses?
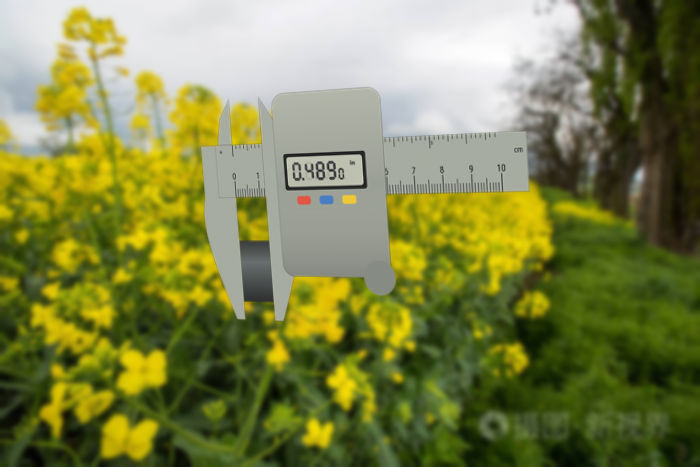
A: 0.4890 (in)
